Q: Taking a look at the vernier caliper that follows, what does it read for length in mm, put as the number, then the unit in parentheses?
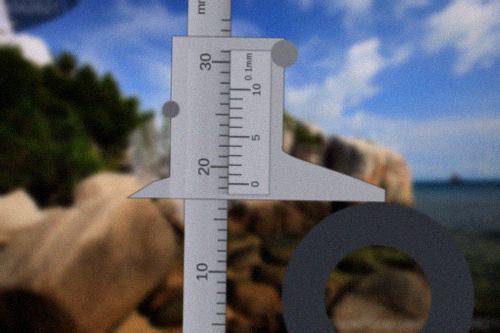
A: 18.4 (mm)
